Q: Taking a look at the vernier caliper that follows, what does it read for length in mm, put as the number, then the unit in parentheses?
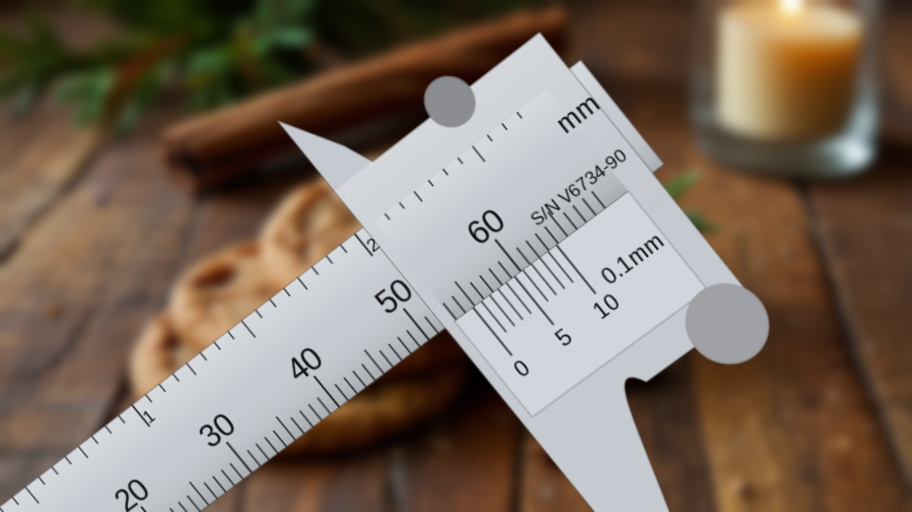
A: 54.8 (mm)
